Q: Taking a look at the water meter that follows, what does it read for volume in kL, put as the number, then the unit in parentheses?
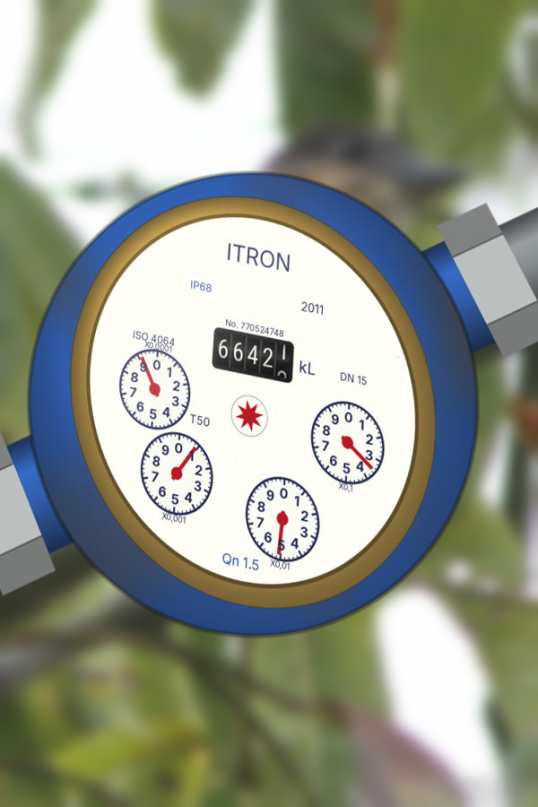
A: 66421.3509 (kL)
